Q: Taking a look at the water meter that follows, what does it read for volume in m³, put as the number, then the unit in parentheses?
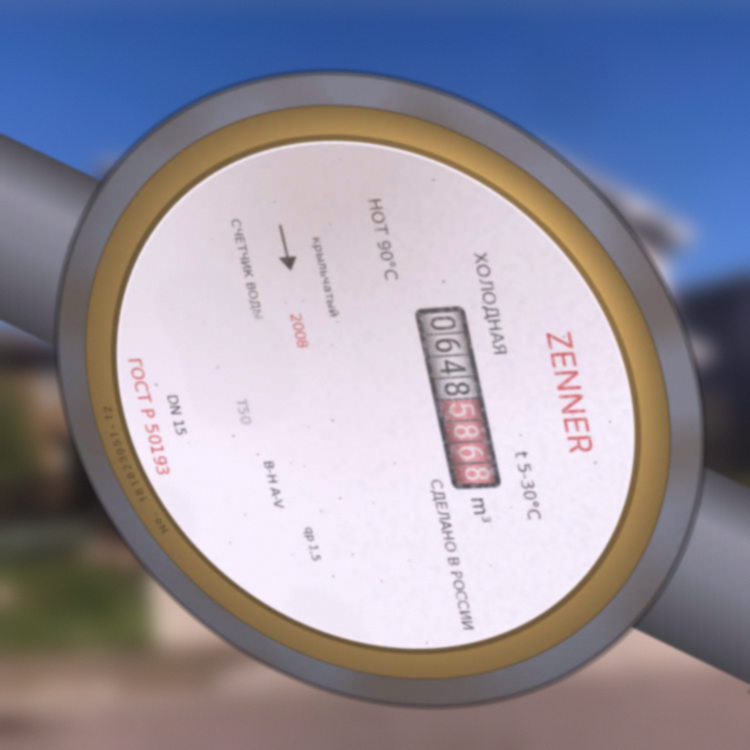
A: 648.5868 (m³)
